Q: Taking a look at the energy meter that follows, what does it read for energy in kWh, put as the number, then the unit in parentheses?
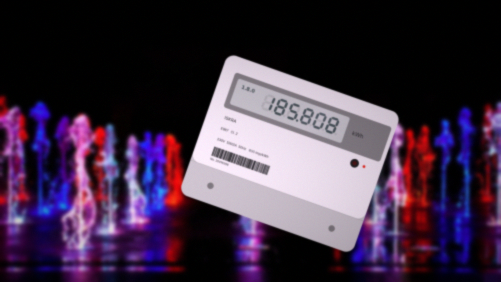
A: 185.808 (kWh)
